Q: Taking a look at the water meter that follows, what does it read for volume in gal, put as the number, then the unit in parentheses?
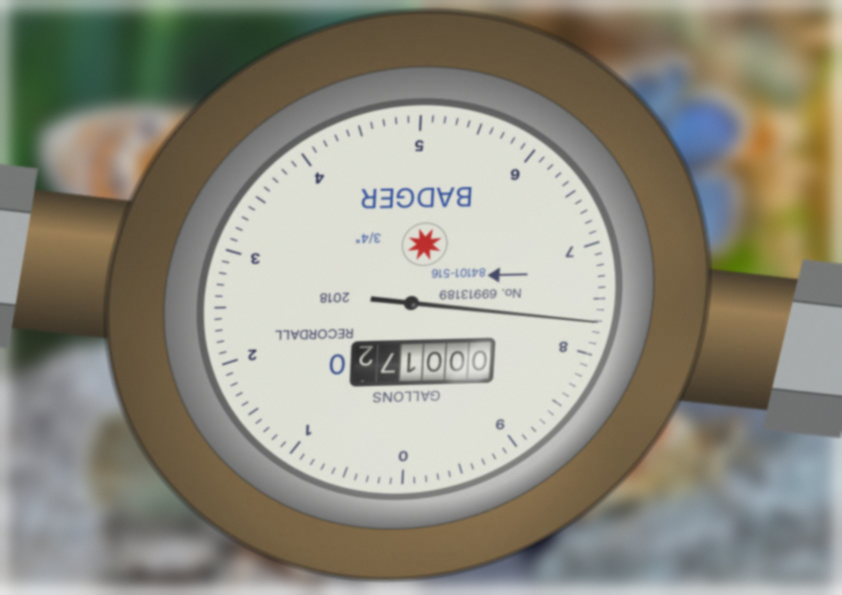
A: 1717.7 (gal)
